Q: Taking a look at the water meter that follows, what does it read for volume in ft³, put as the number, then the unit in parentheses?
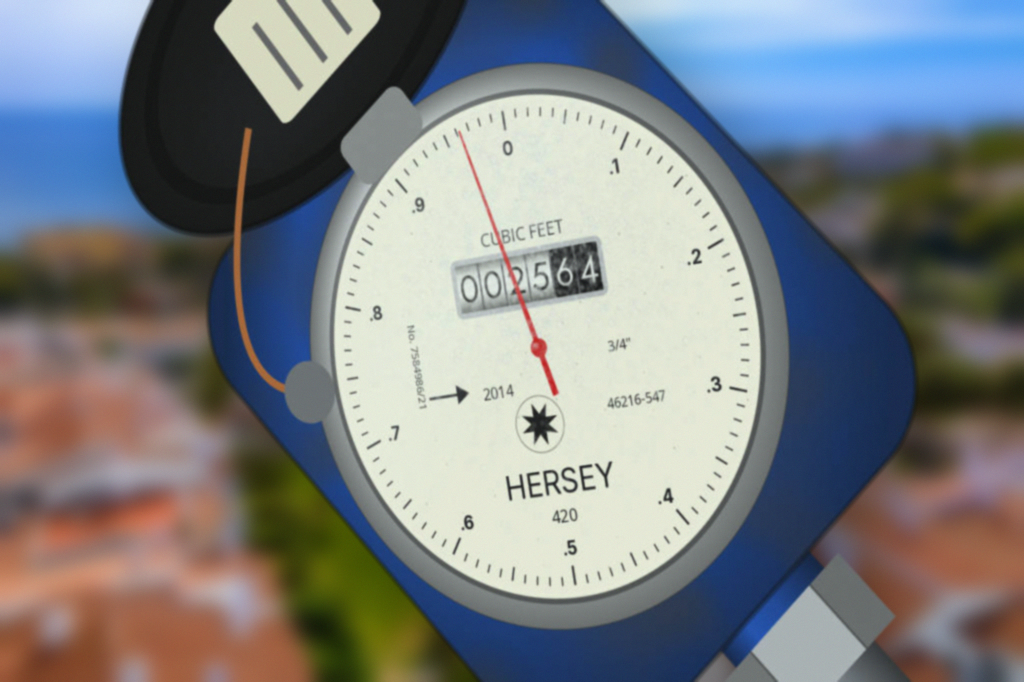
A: 2563.96 (ft³)
